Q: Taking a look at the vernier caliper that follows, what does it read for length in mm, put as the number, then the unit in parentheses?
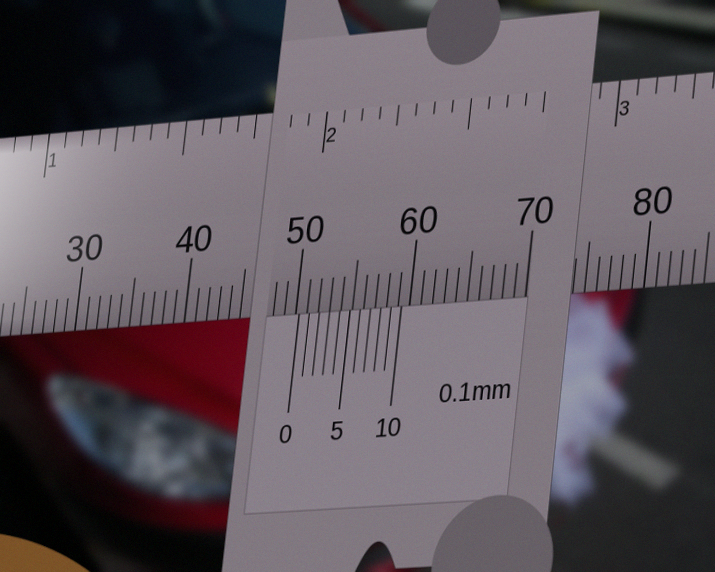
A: 50.3 (mm)
